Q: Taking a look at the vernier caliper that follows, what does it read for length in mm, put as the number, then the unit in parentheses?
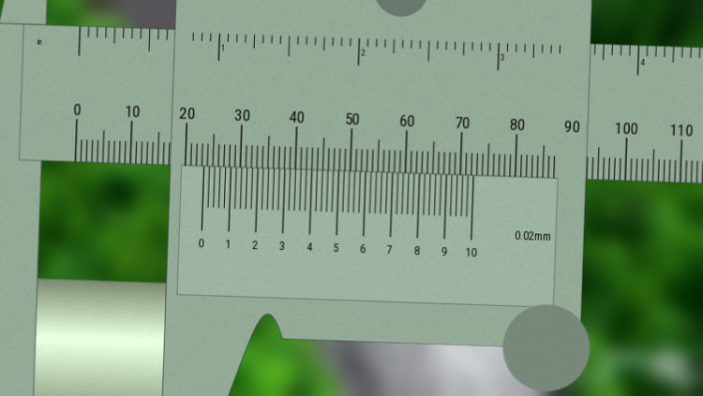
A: 23.4 (mm)
